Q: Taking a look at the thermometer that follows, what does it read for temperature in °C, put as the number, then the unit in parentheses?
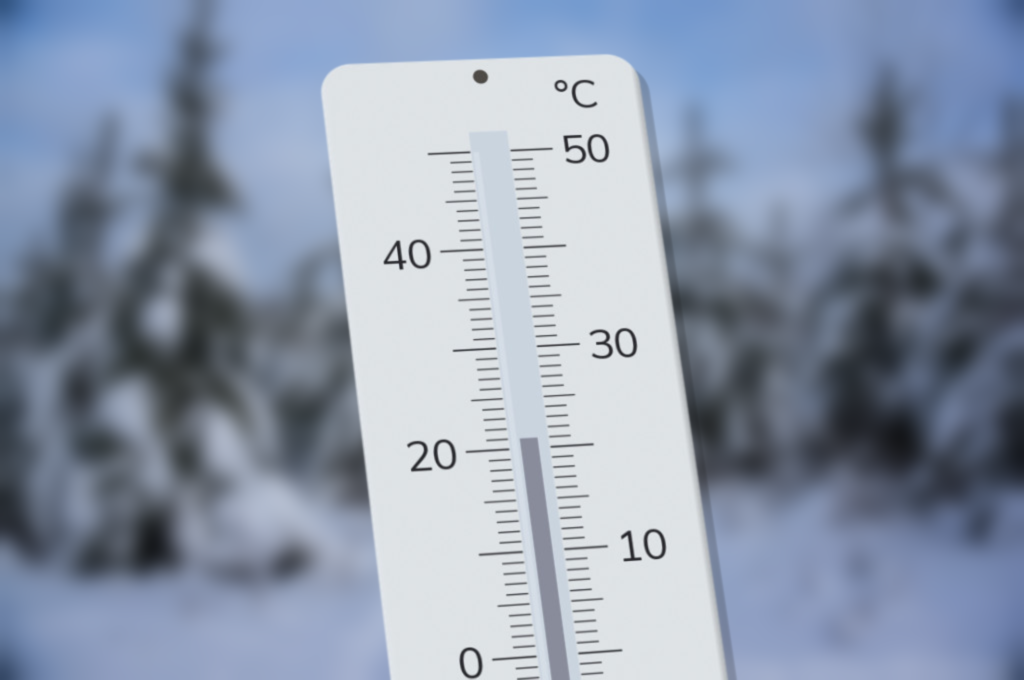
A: 21 (°C)
